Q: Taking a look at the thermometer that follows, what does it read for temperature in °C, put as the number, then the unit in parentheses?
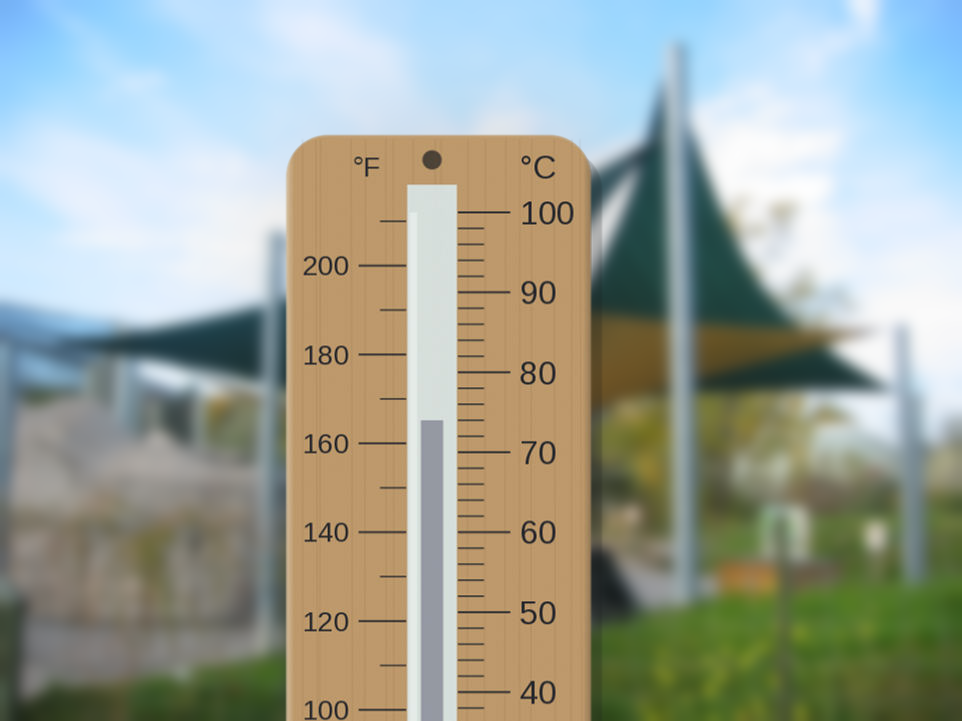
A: 74 (°C)
